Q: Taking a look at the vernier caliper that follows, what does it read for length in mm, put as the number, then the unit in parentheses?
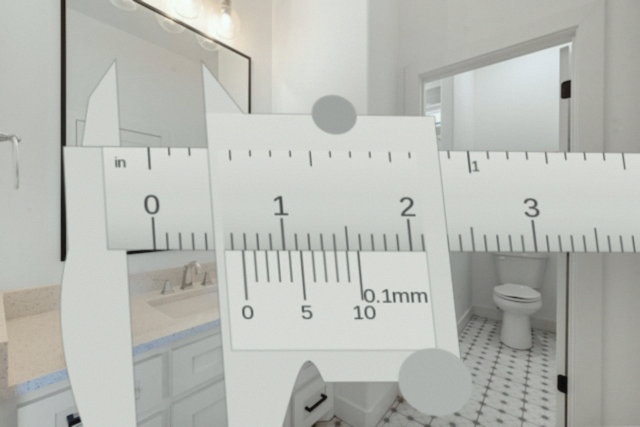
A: 6.8 (mm)
